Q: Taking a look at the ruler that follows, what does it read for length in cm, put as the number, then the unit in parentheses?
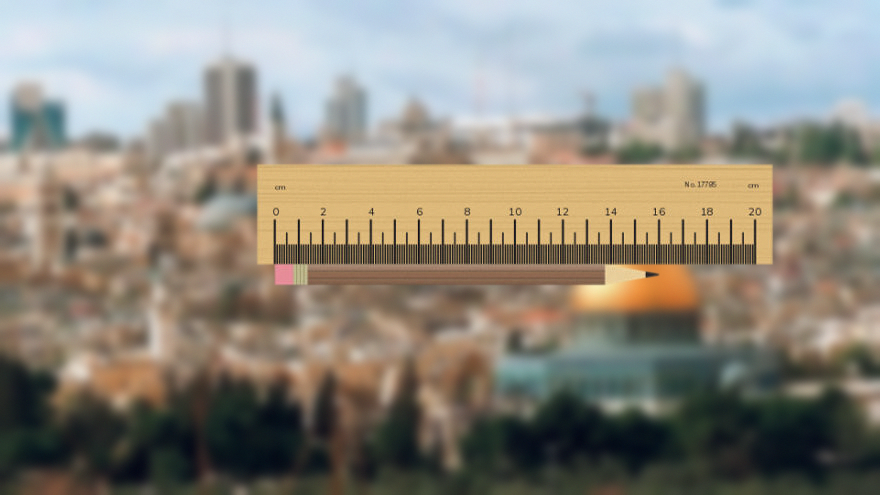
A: 16 (cm)
